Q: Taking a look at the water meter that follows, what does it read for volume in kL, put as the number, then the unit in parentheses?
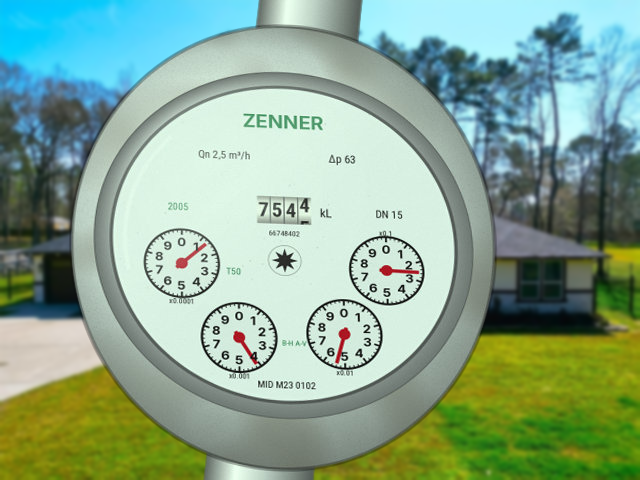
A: 7544.2541 (kL)
